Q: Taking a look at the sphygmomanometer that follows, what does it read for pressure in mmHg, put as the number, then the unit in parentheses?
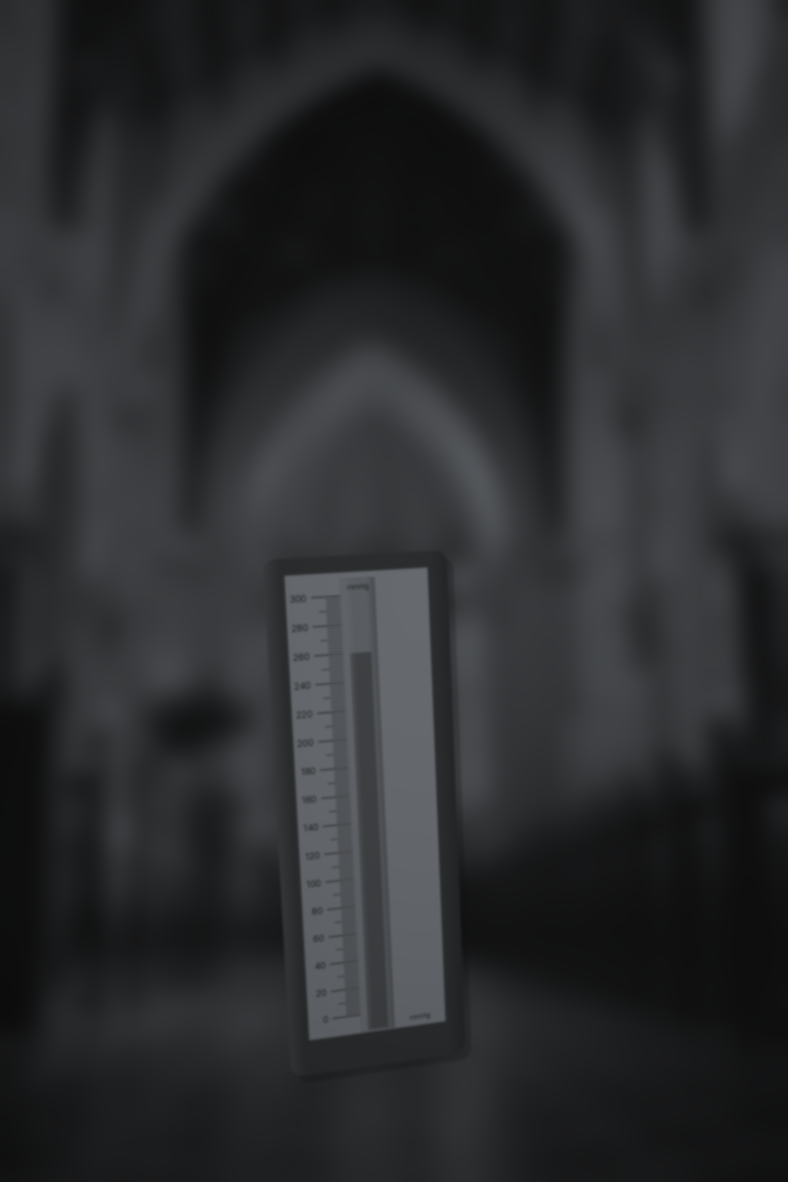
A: 260 (mmHg)
